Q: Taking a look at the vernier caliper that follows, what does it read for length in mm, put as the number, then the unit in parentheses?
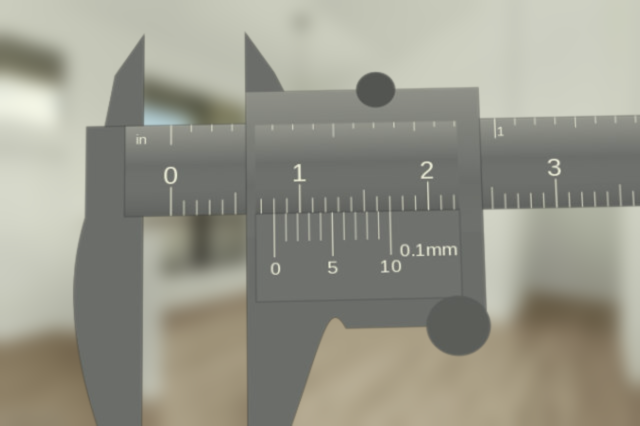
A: 8.0 (mm)
